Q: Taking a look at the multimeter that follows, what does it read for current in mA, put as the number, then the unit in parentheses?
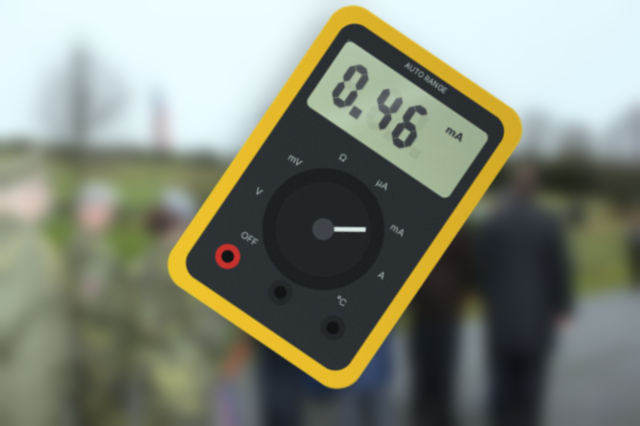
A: 0.46 (mA)
